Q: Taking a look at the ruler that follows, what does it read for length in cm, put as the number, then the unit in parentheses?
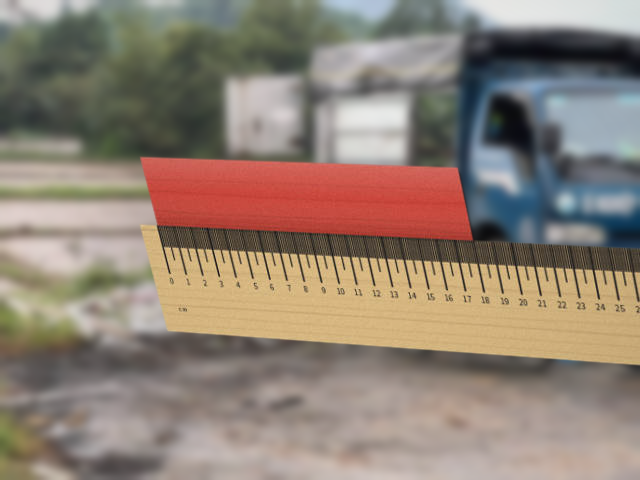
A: 18 (cm)
